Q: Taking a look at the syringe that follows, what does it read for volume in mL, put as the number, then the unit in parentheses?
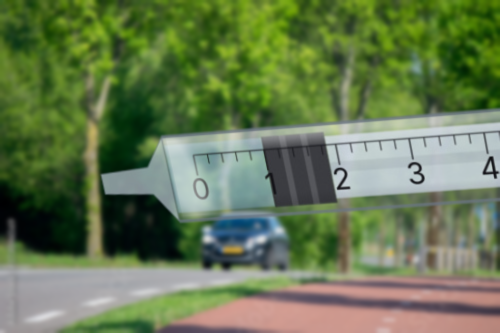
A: 1 (mL)
